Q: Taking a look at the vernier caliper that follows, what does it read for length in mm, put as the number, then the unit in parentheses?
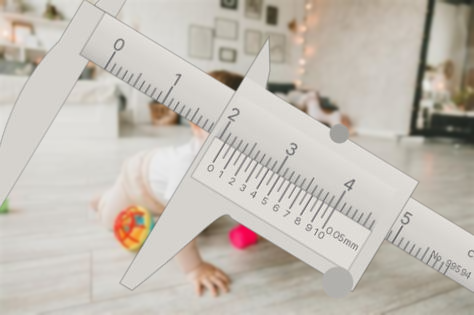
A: 21.0 (mm)
